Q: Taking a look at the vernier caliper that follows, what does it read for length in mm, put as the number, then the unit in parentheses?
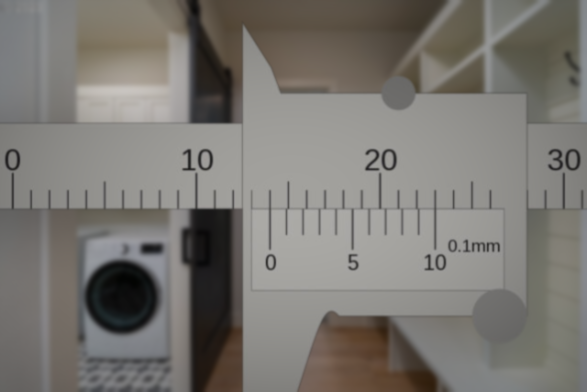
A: 14.0 (mm)
